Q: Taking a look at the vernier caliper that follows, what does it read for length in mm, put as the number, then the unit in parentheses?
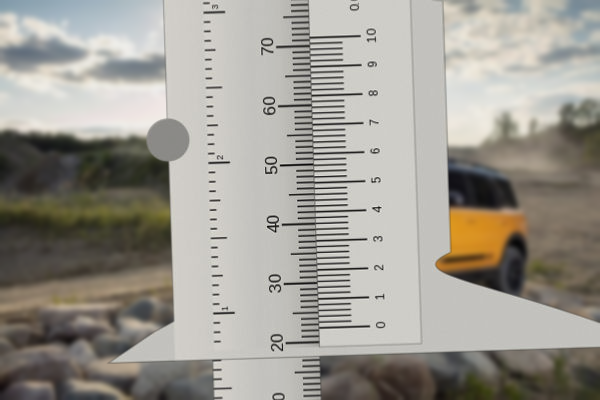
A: 22.4 (mm)
